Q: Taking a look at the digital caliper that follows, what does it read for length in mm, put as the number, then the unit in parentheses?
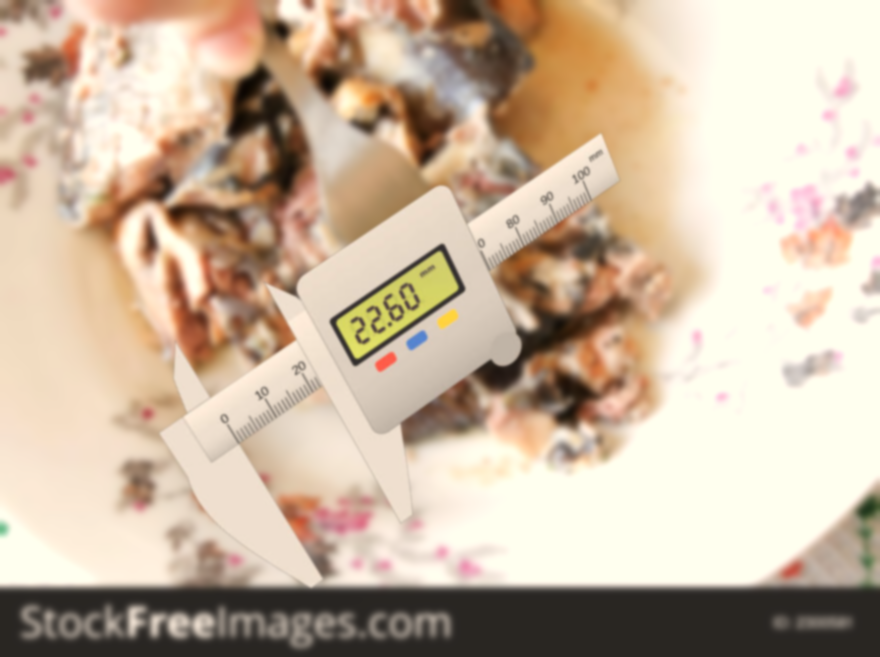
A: 22.60 (mm)
